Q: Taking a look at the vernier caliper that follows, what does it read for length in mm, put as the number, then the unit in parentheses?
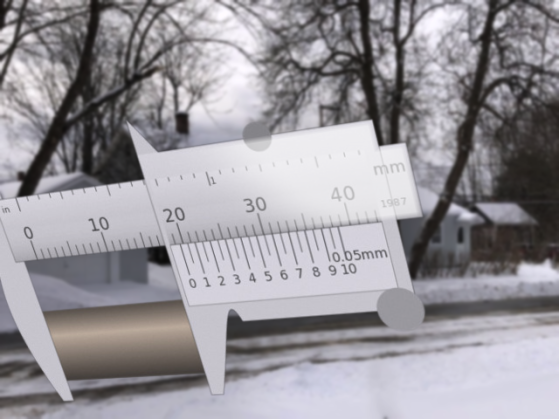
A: 19.6 (mm)
